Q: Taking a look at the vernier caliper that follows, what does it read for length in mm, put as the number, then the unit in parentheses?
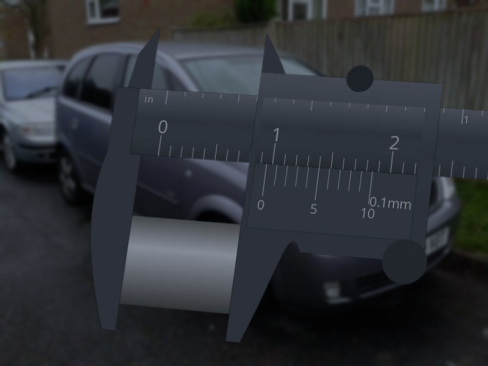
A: 9.5 (mm)
